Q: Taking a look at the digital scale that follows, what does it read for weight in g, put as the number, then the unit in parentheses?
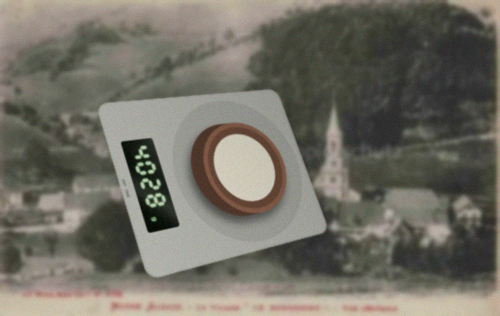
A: 4028 (g)
